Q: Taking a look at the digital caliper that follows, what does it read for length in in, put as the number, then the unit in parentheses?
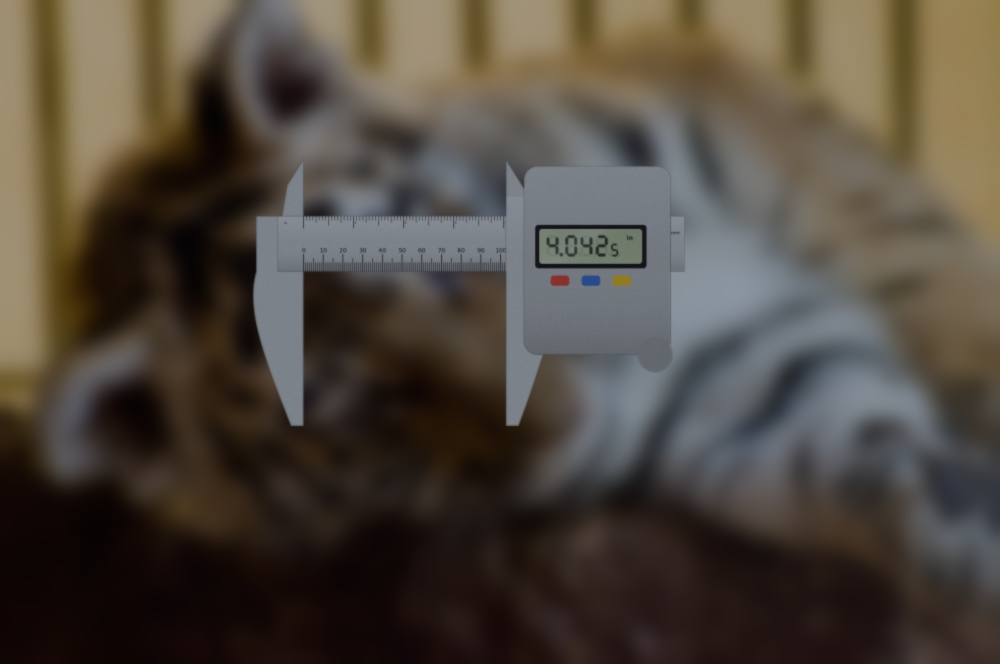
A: 4.0425 (in)
